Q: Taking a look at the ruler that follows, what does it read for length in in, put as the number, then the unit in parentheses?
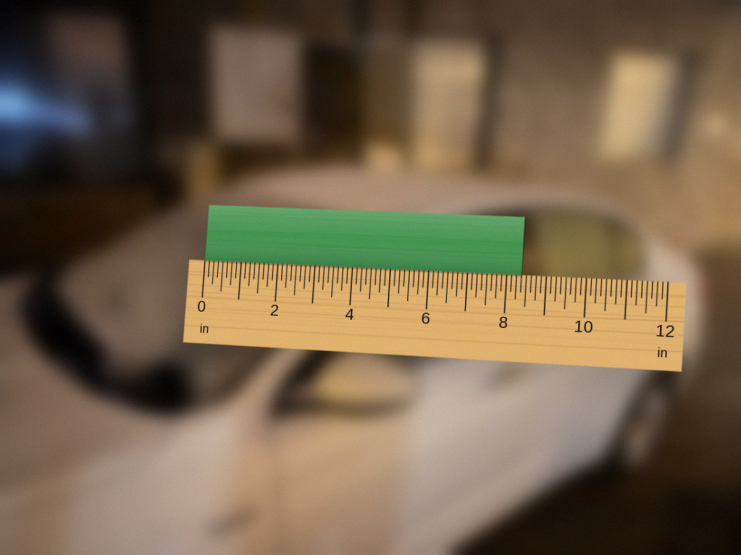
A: 8.375 (in)
